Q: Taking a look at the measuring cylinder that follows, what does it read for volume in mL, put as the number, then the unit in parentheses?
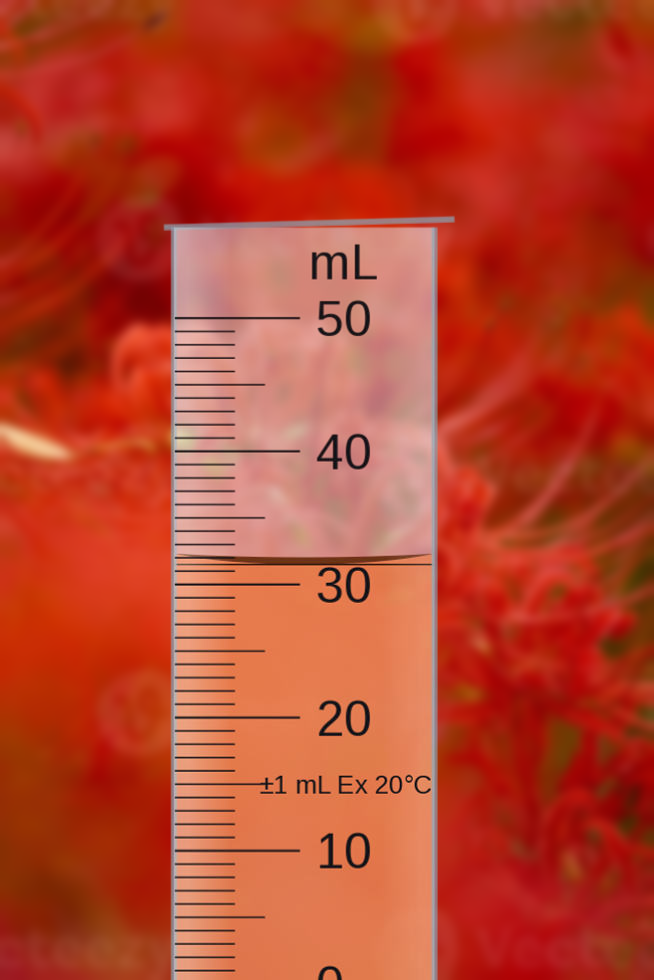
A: 31.5 (mL)
